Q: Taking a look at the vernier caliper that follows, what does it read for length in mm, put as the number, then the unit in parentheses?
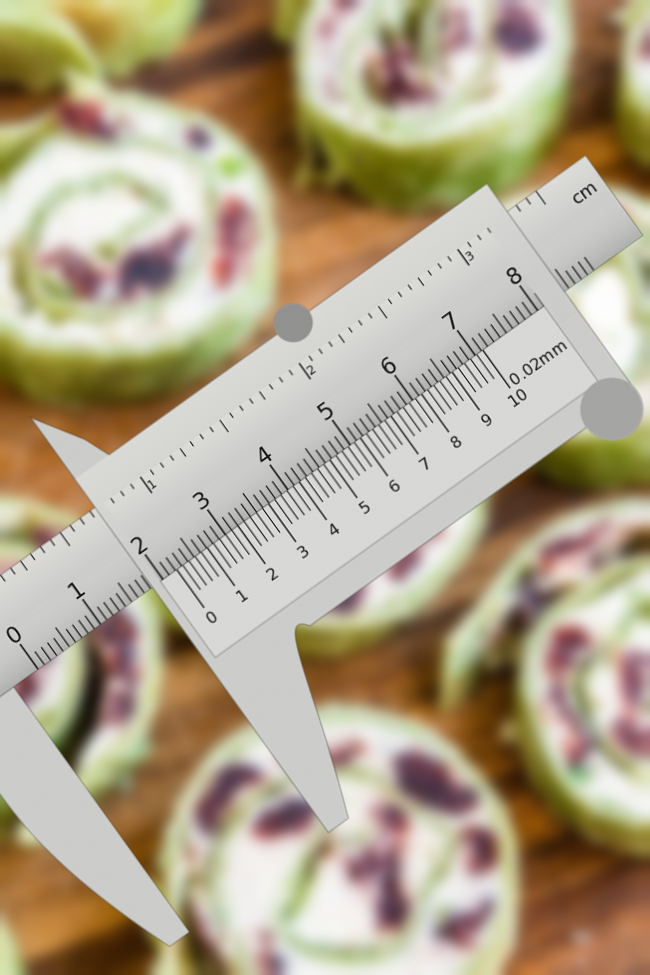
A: 22.2 (mm)
